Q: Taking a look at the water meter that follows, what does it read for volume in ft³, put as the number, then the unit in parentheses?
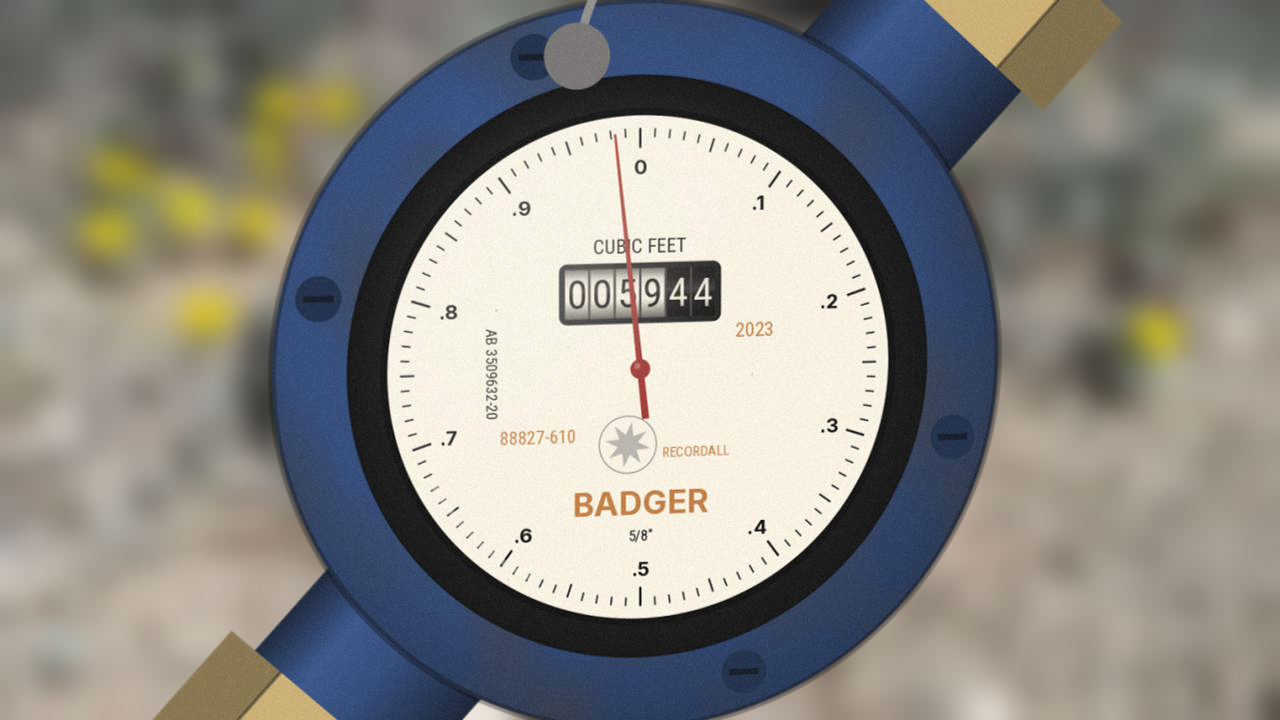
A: 5943.98 (ft³)
